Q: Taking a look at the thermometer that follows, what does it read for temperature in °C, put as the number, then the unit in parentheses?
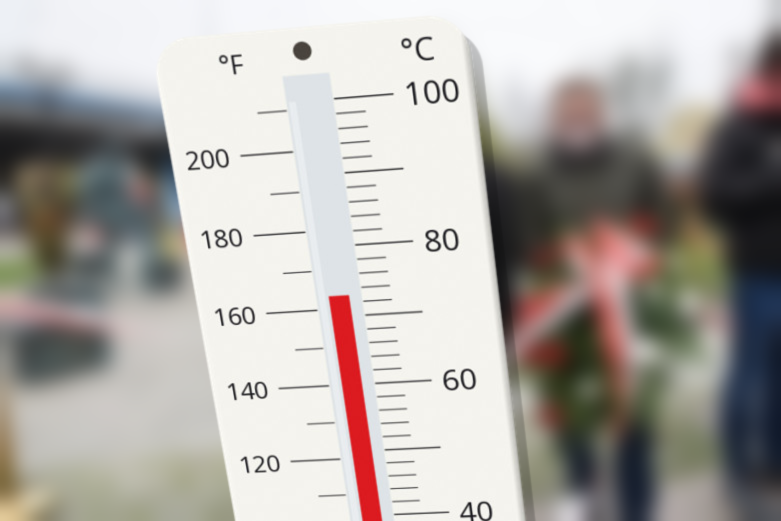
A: 73 (°C)
